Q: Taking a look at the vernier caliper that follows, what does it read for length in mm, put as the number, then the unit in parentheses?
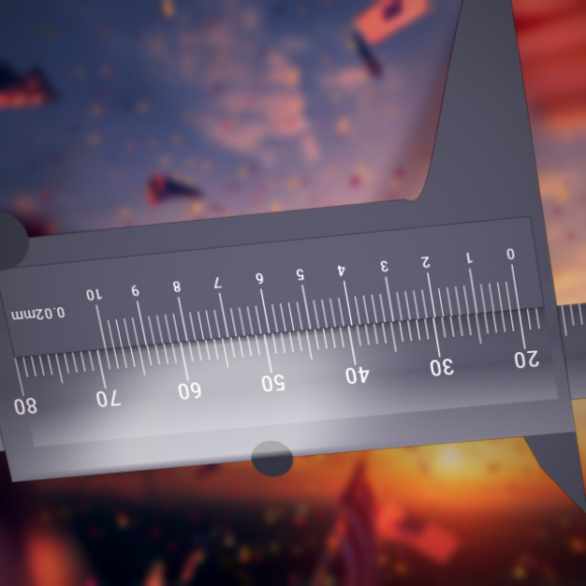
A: 20.0 (mm)
